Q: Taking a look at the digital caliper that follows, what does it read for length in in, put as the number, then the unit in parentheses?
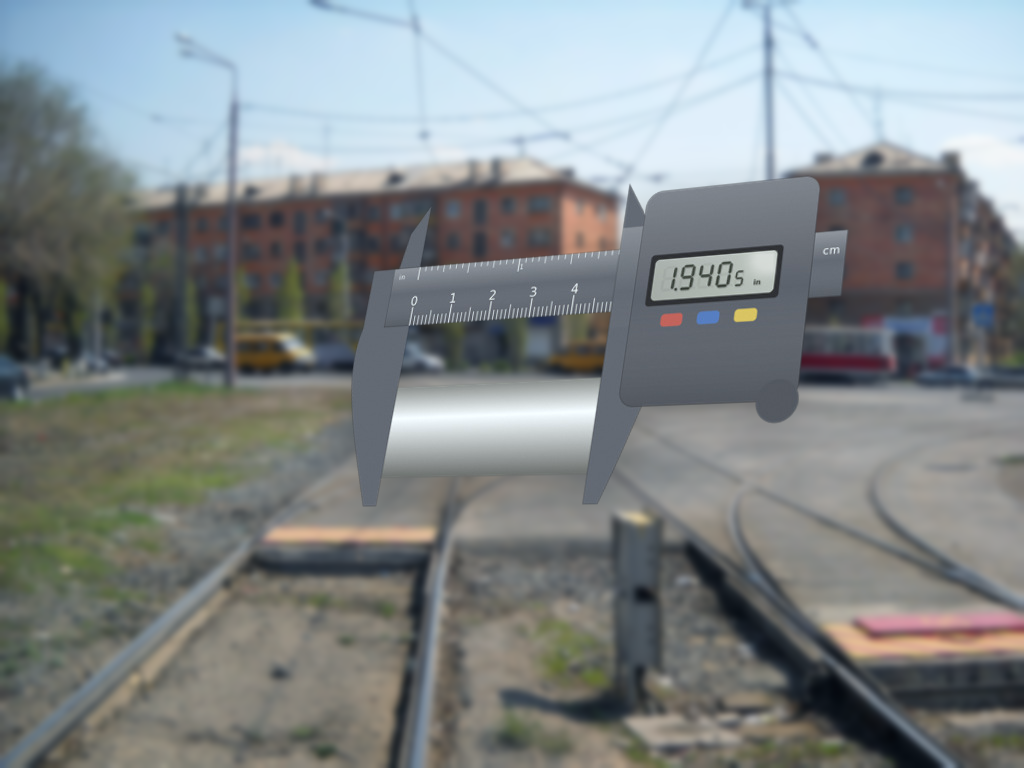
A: 1.9405 (in)
